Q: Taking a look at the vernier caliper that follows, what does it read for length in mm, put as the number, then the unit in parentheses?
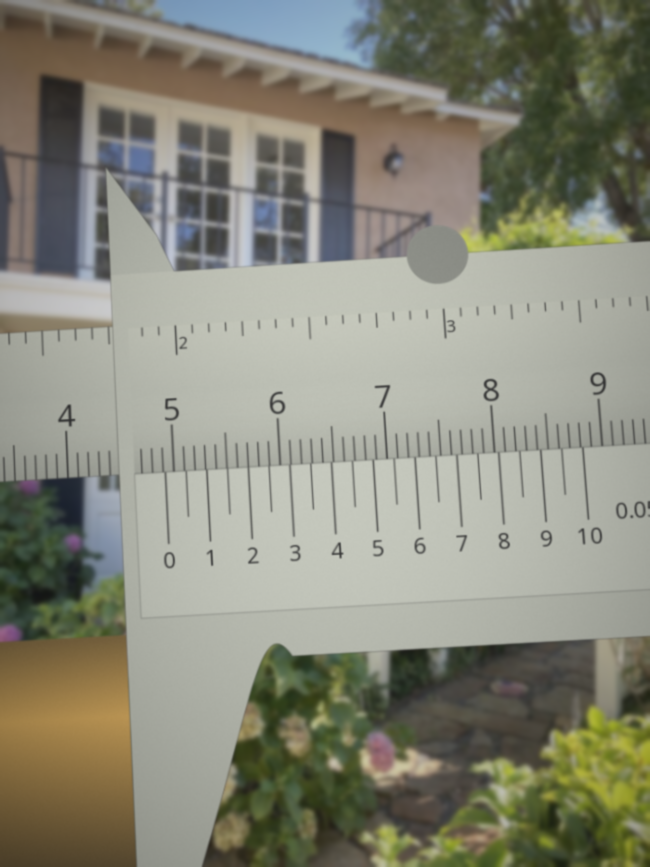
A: 49.2 (mm)
